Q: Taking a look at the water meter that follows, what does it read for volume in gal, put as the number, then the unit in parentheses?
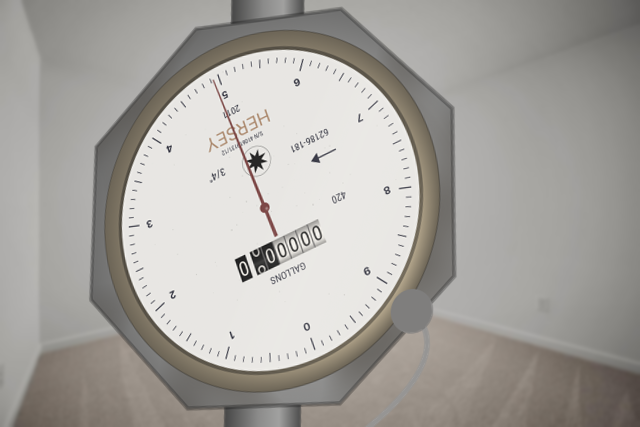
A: 84.9 (gal)
